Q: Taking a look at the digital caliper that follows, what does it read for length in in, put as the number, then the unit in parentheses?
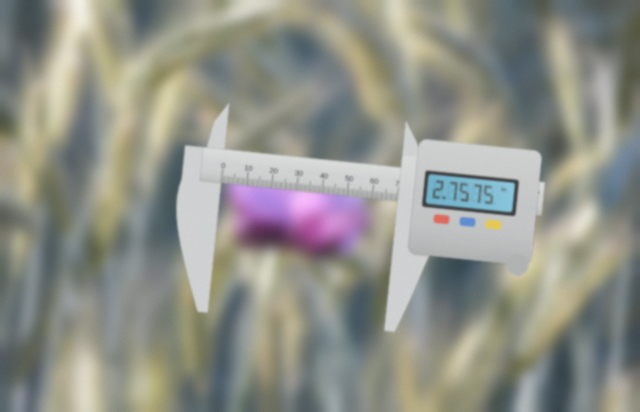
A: 2.7575 (in)
